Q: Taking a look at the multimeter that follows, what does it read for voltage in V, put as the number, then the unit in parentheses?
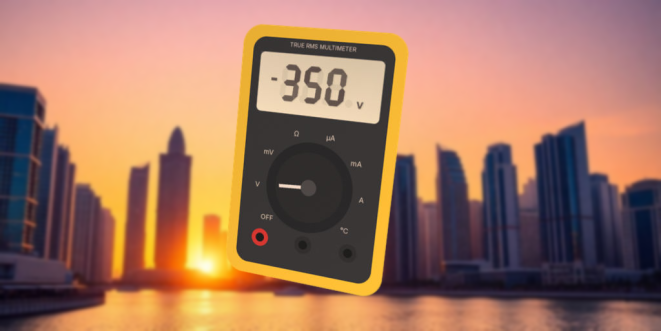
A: -350 (V)
